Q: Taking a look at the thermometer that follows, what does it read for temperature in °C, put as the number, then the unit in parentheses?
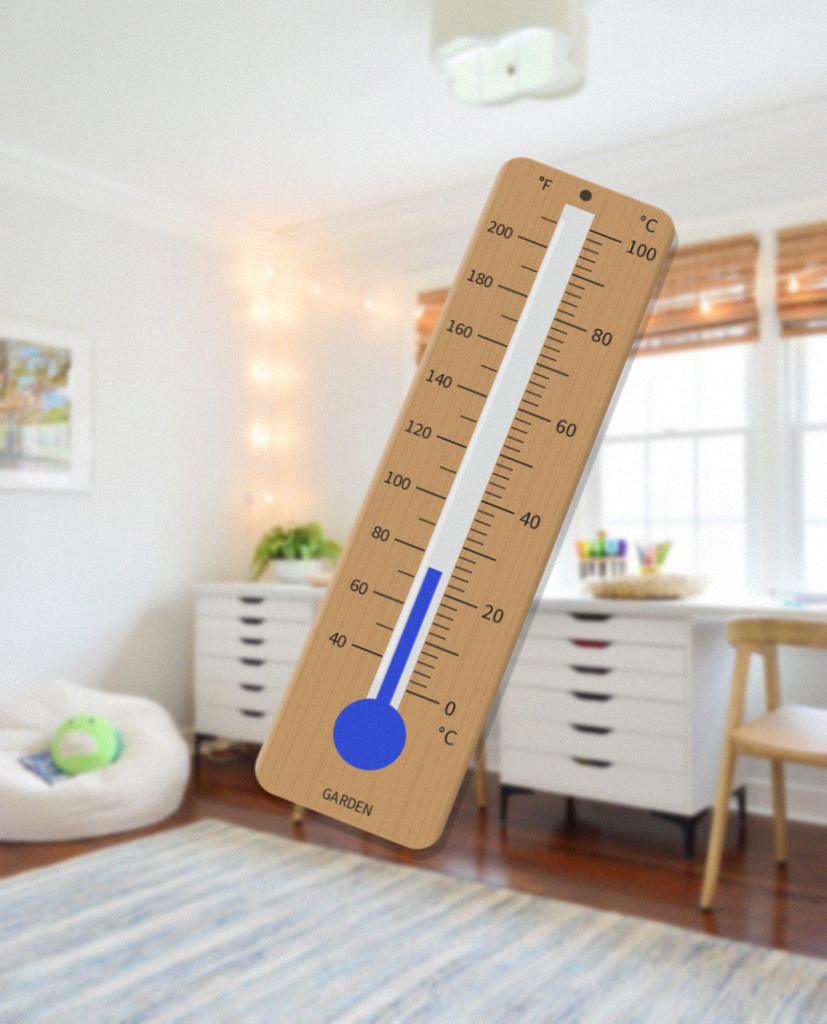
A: 24 (°C)
